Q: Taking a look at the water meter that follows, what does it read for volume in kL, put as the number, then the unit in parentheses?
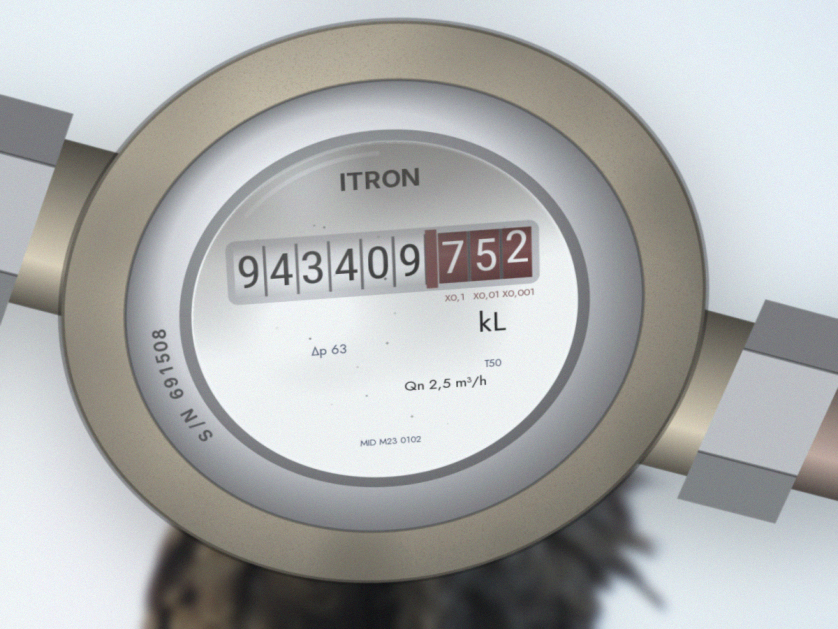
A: 943409.752 (kL)
